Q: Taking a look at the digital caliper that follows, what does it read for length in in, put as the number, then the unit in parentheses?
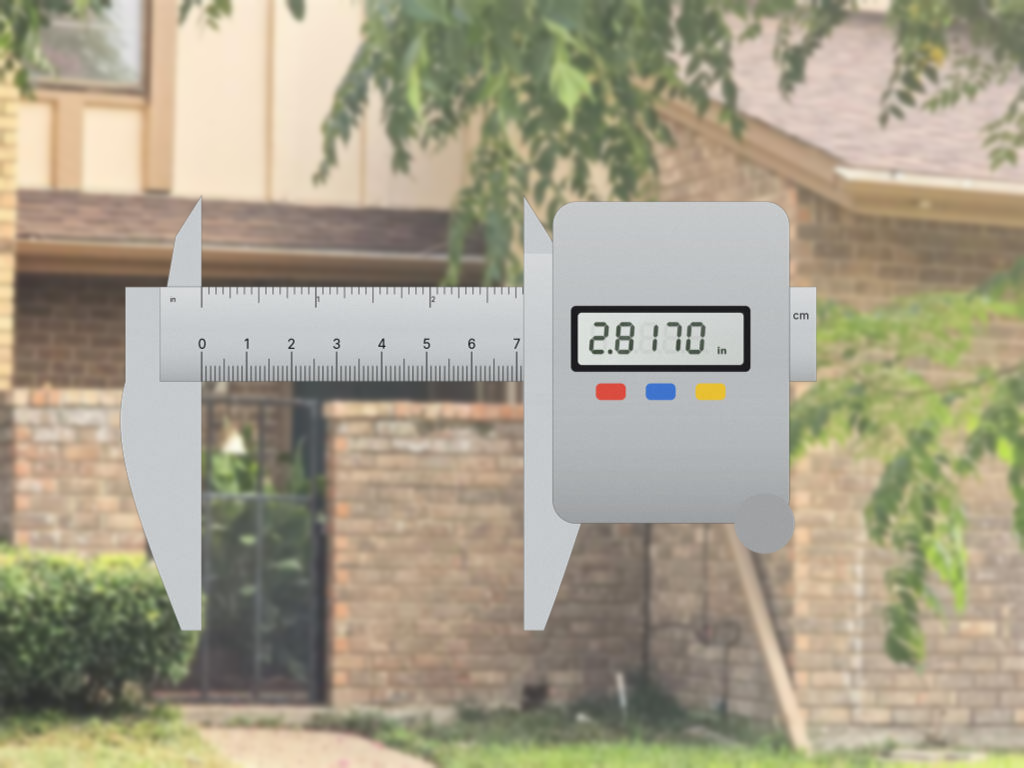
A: 2.8170 (in)
